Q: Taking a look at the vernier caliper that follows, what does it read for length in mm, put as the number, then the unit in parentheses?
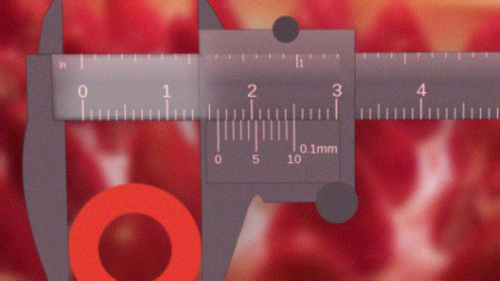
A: 16.0 (mm)
